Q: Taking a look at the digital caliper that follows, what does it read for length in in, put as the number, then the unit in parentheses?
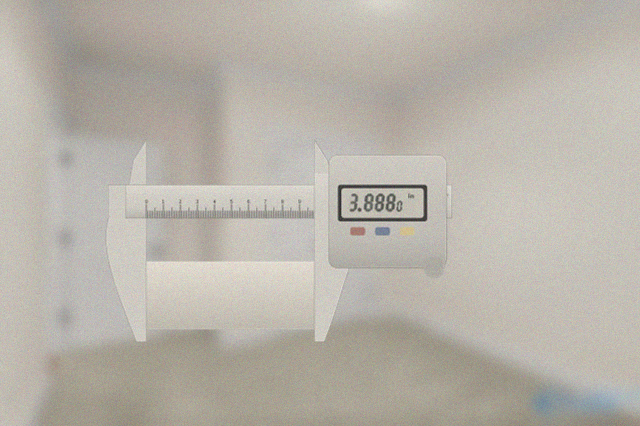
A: 3.8880 (in)
